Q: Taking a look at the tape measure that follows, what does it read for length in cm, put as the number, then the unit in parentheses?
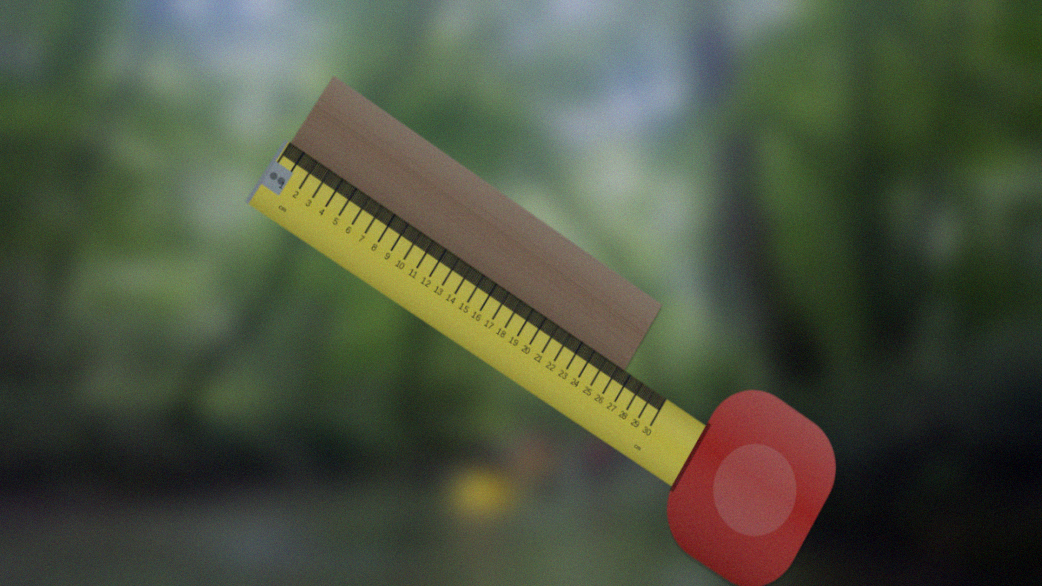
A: 26.5 (cm)
